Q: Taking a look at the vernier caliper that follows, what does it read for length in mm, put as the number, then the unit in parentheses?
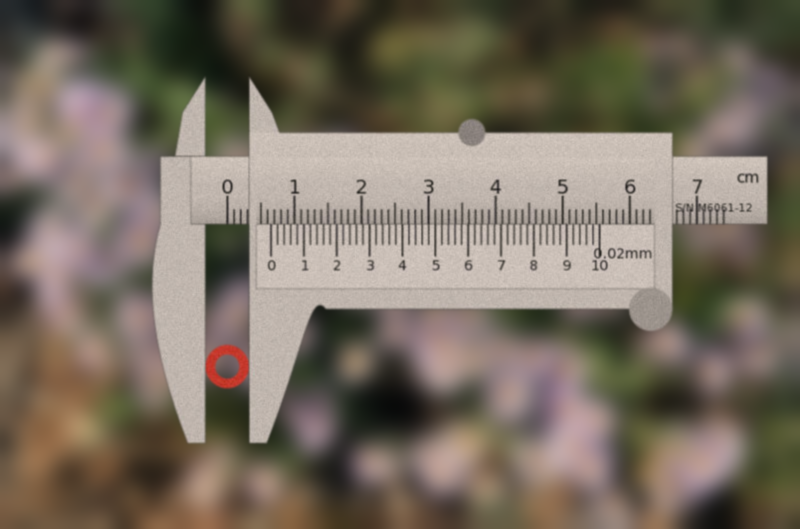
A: 6.5 (mm)
